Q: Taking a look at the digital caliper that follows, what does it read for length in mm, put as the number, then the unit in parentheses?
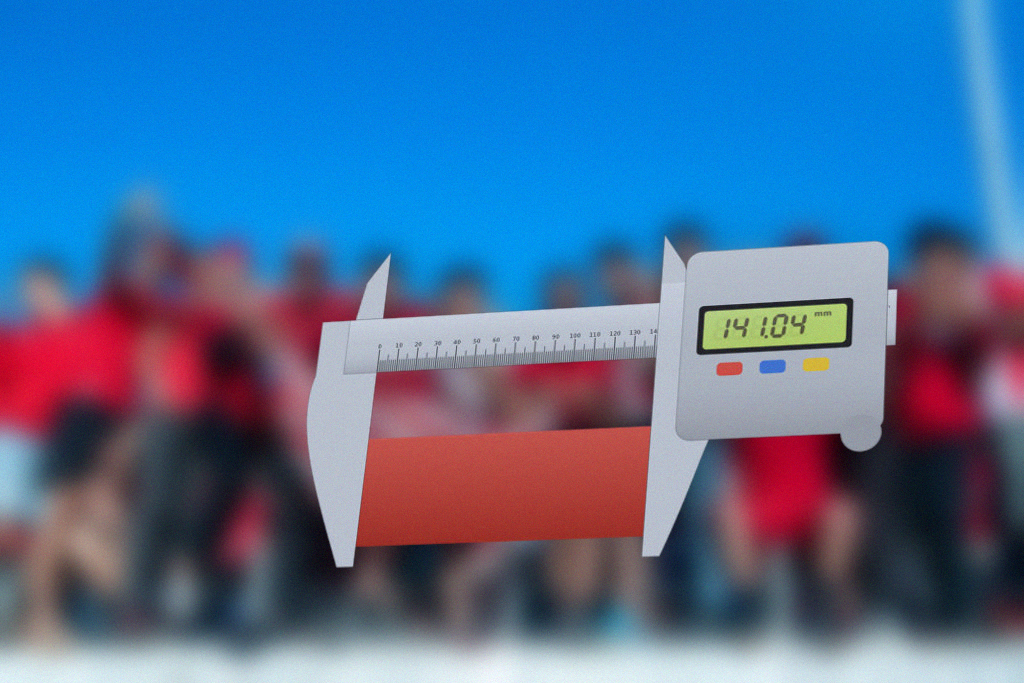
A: 141.04 (mm)
